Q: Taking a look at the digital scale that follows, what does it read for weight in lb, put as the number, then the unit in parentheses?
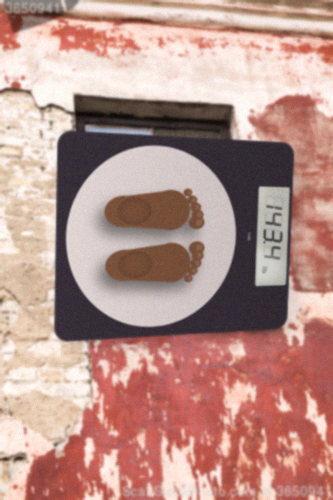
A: 143.4 (lb)
